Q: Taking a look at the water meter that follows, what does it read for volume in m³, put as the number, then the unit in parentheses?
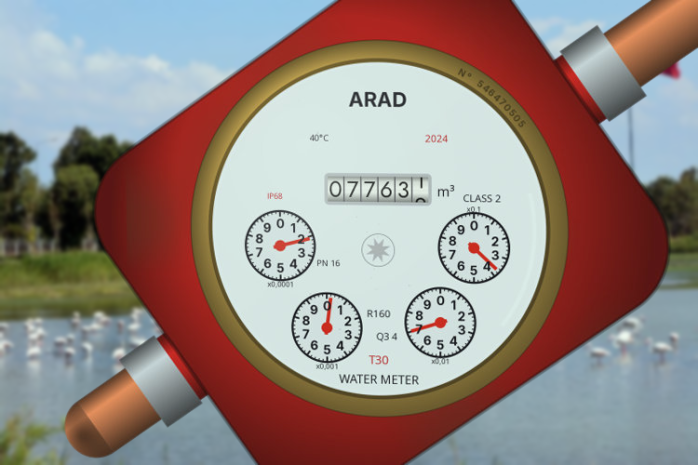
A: 77631.3702 (m³)
